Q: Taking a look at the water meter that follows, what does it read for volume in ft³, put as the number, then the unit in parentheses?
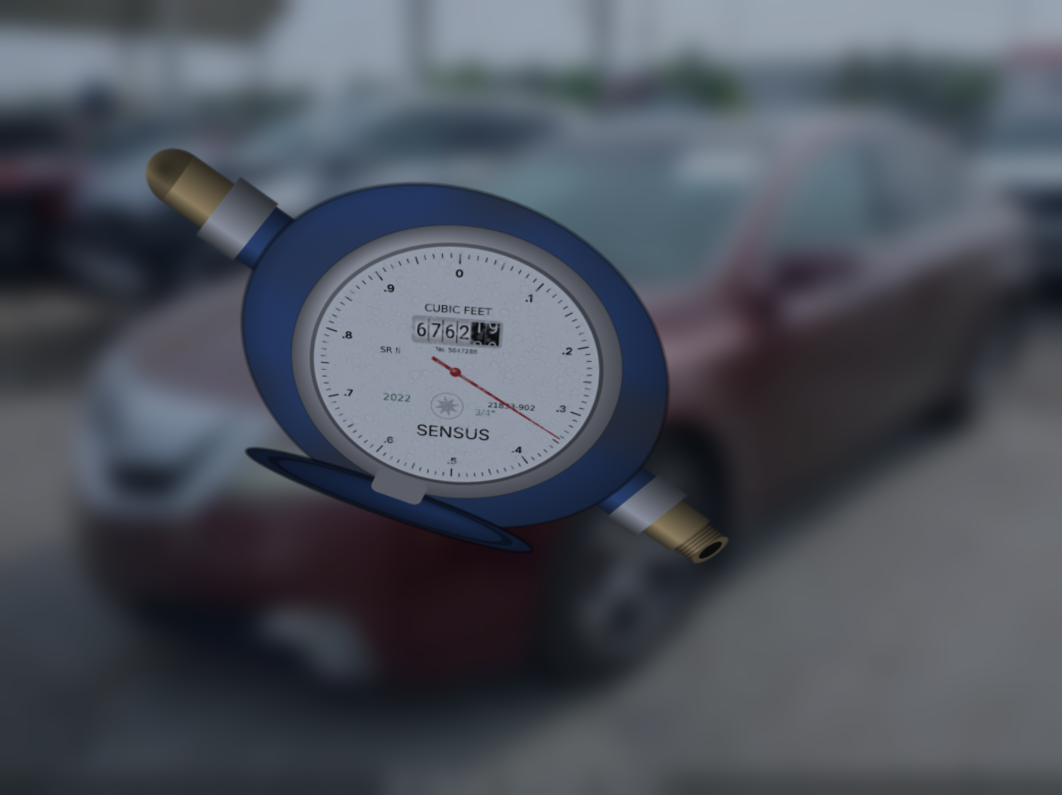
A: 676219.34 (ft³)
